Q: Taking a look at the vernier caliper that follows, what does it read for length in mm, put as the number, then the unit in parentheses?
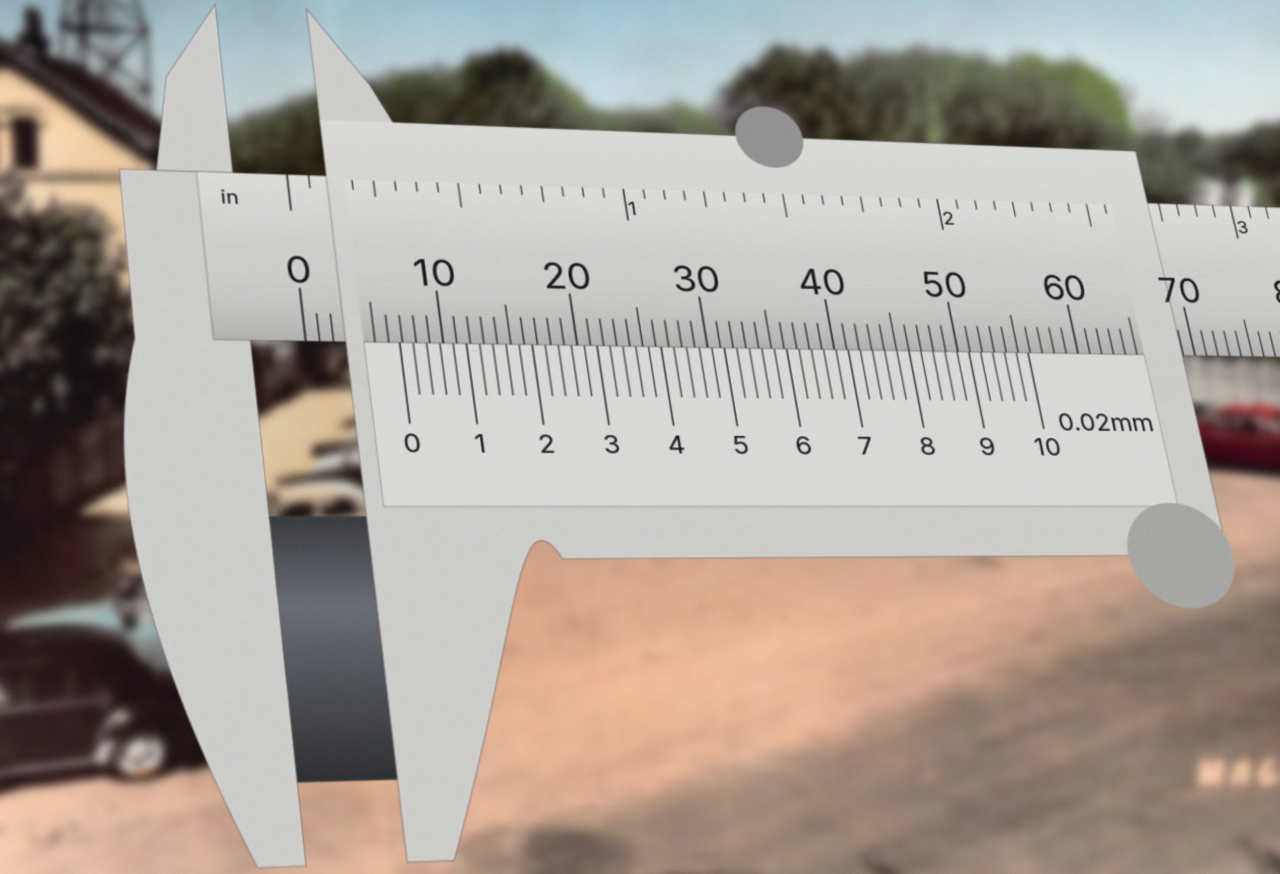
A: 6.8 (mm)
